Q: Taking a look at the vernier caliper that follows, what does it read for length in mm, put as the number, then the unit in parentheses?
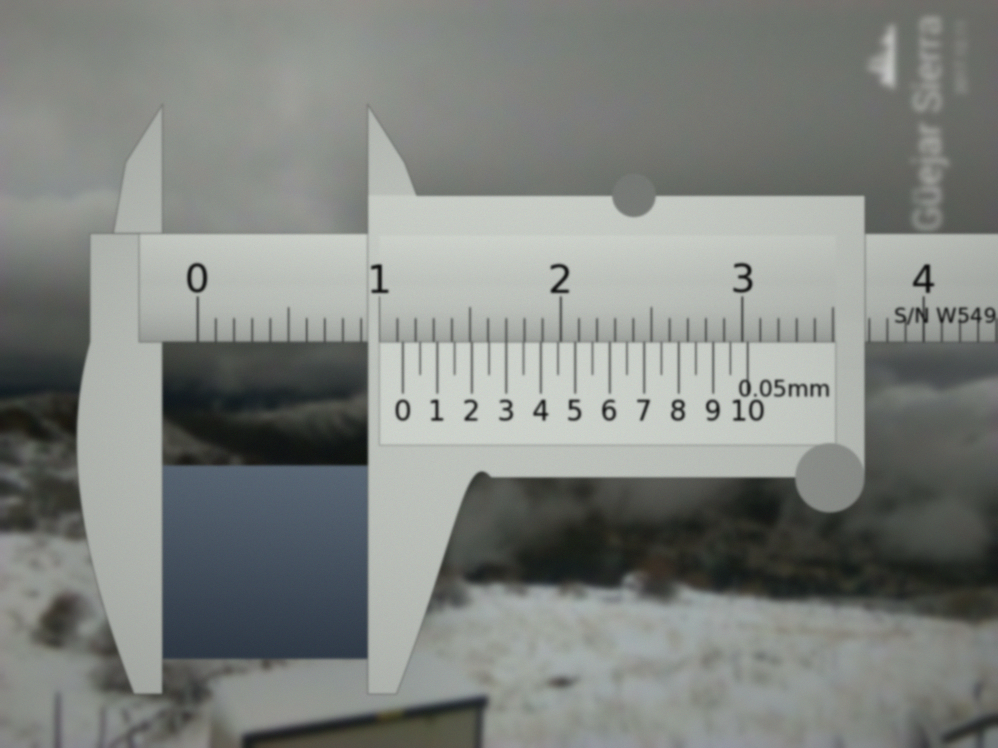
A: 11.3 (mm)
